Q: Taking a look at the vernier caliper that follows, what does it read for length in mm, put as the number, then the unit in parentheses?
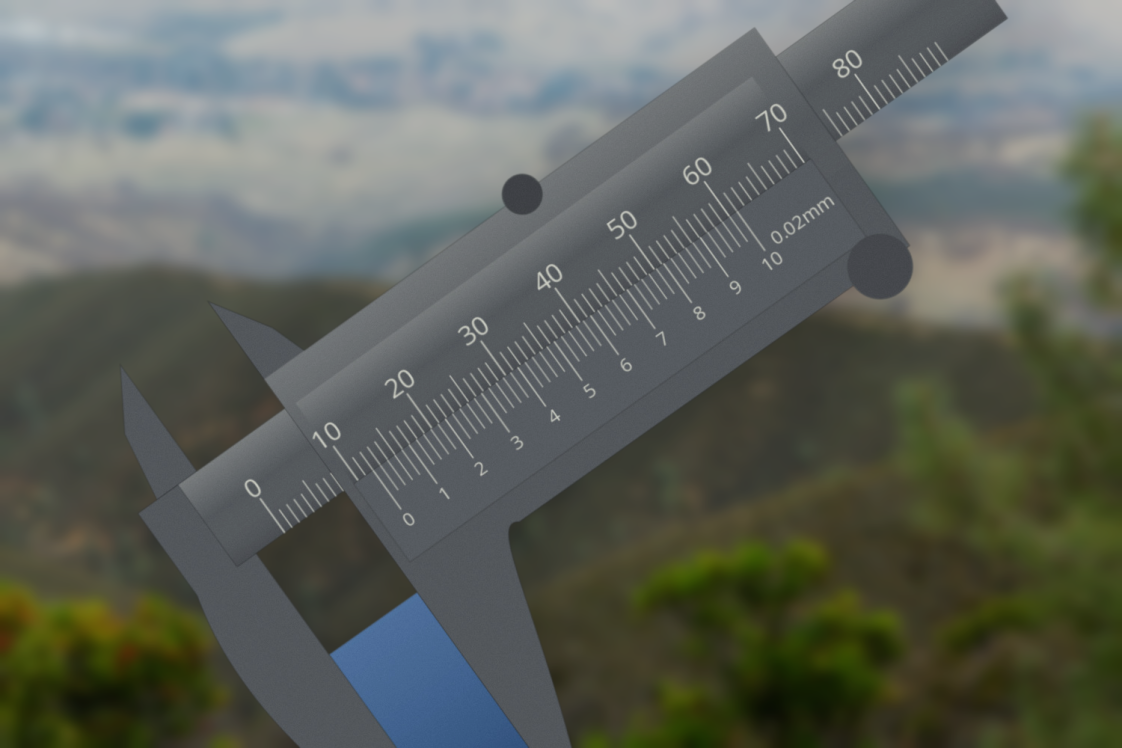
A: 12.0 (mm)
